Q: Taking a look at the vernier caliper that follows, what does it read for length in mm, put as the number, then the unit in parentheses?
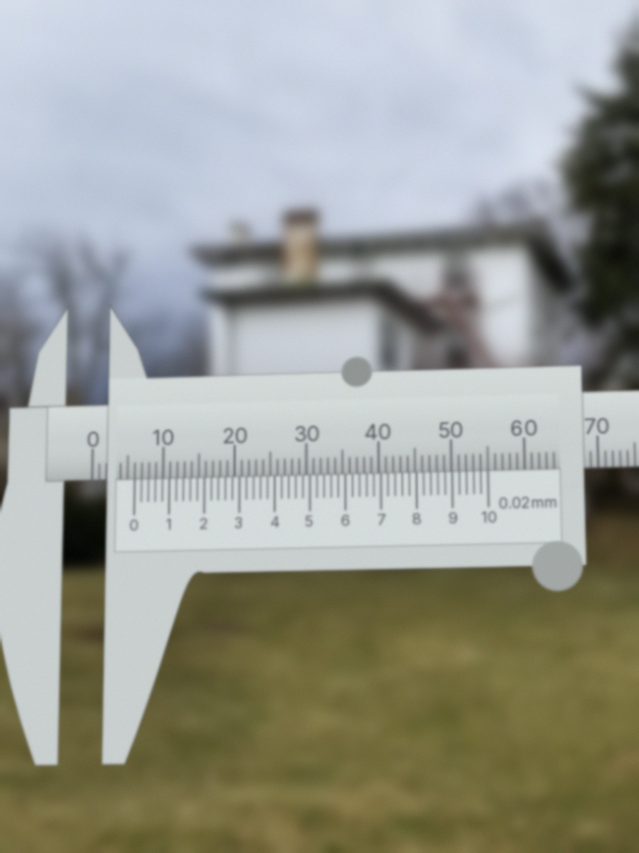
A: 6.0 (mm)
